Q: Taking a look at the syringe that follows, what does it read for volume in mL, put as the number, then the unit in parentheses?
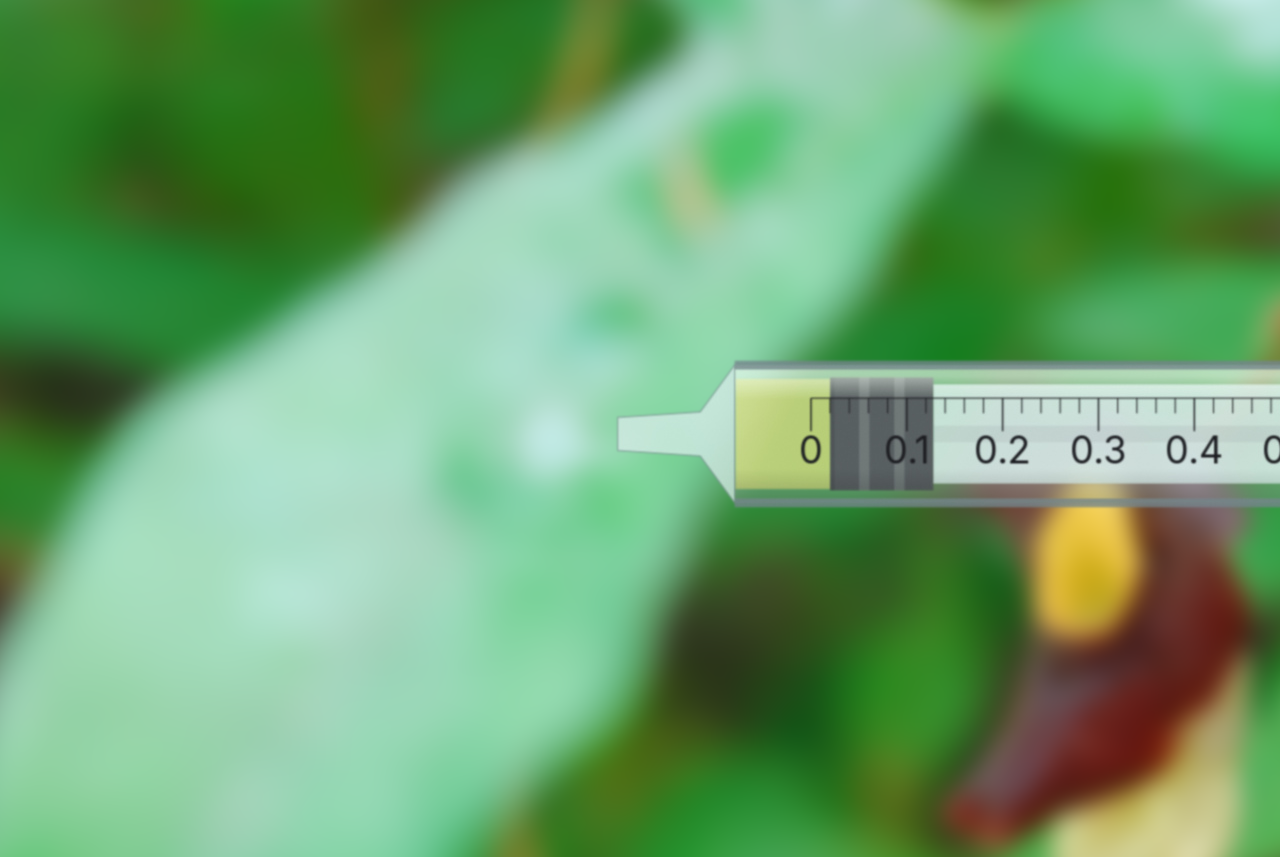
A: 0.02 (mL)
